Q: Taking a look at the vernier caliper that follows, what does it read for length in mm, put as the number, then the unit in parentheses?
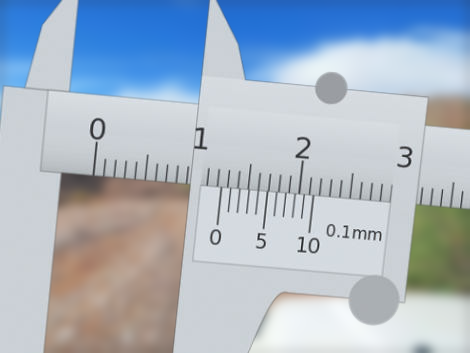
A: 12.4 (mm)
